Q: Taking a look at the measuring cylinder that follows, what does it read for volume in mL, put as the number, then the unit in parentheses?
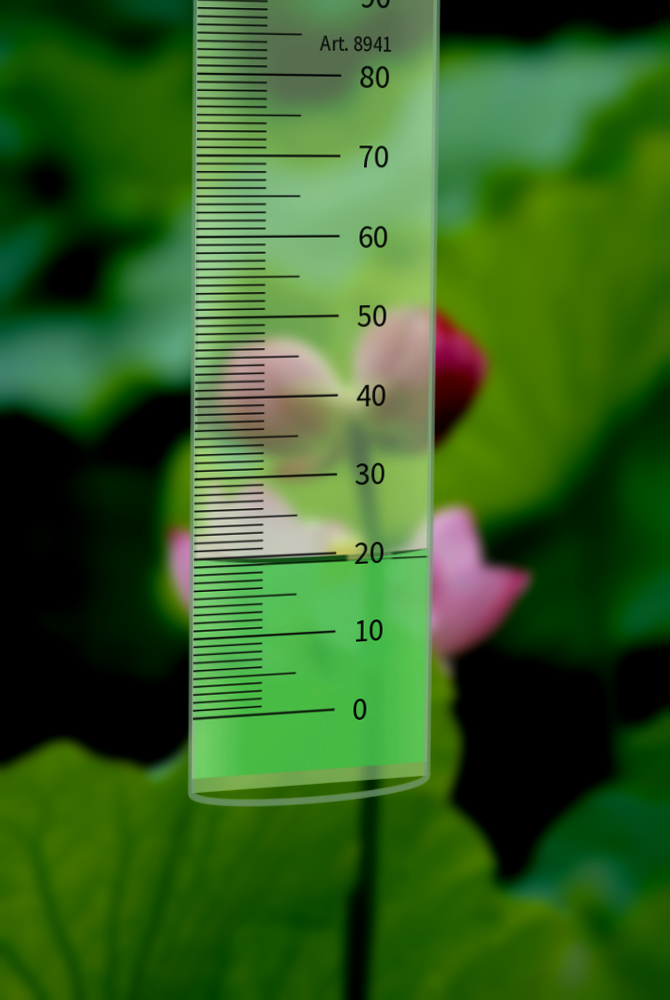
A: 19 (mL)
